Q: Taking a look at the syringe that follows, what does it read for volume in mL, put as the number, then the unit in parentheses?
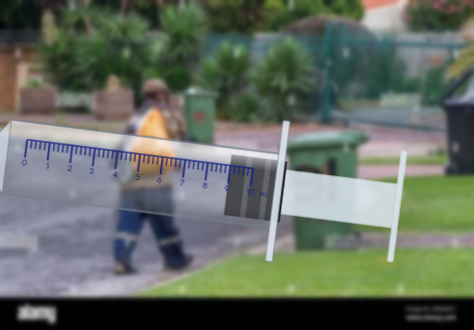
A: 9 (mL)
